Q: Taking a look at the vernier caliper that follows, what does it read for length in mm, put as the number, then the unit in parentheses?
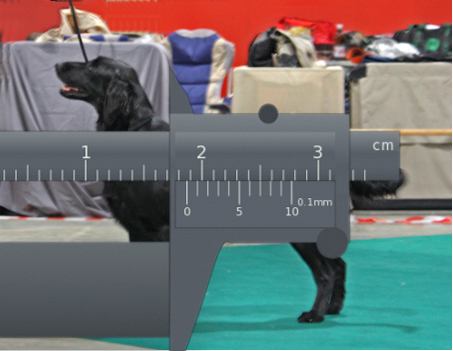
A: 18.7 (mm)
